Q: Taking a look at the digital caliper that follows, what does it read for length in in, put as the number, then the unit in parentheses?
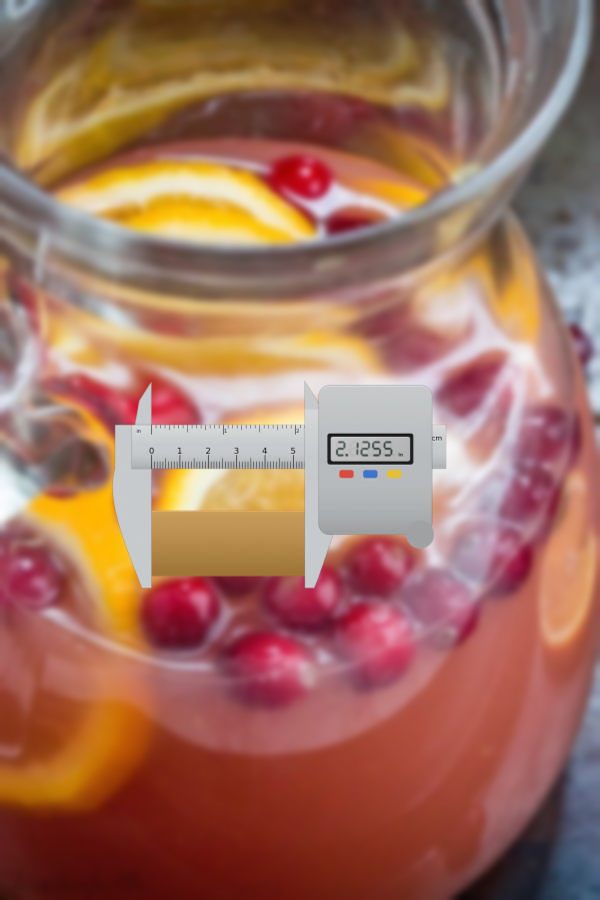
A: 2.1255 (in)
